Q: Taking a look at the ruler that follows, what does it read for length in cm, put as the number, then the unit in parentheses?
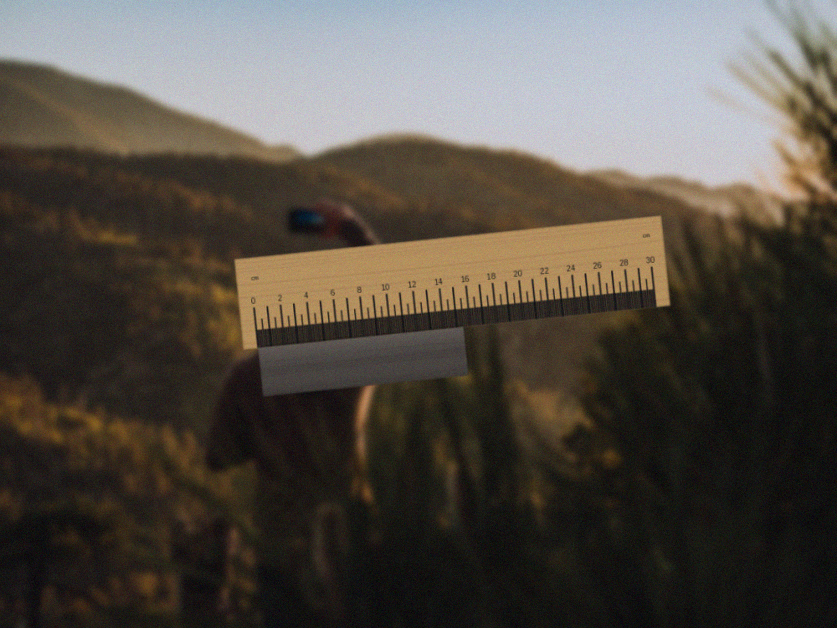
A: 15.5 (cm)
